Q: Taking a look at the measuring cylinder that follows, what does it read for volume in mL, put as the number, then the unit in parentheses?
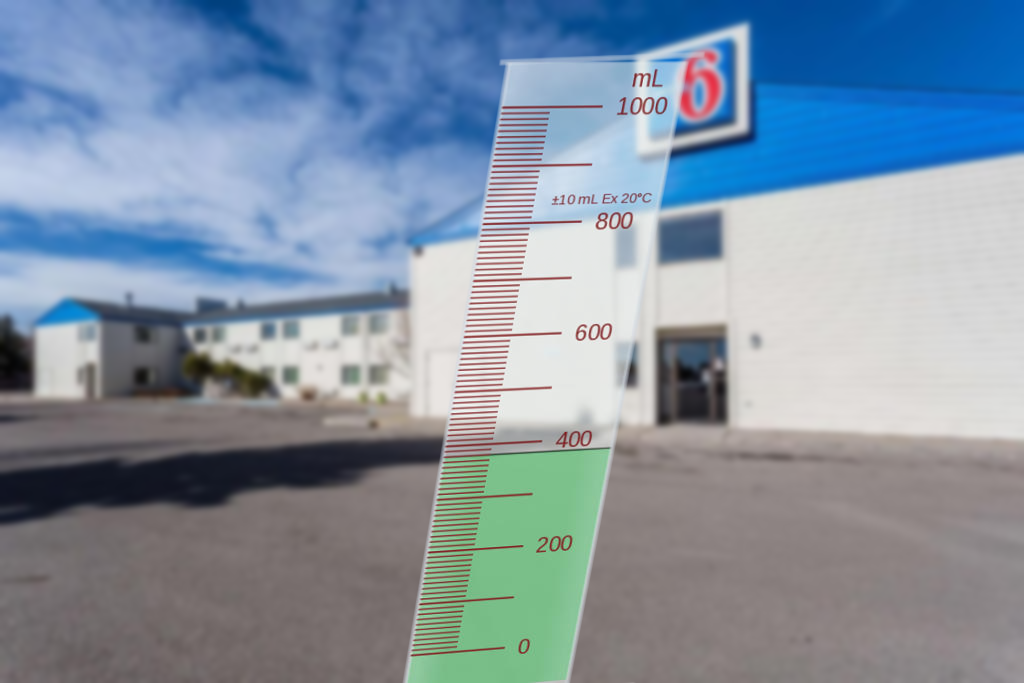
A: 380 (mL)
